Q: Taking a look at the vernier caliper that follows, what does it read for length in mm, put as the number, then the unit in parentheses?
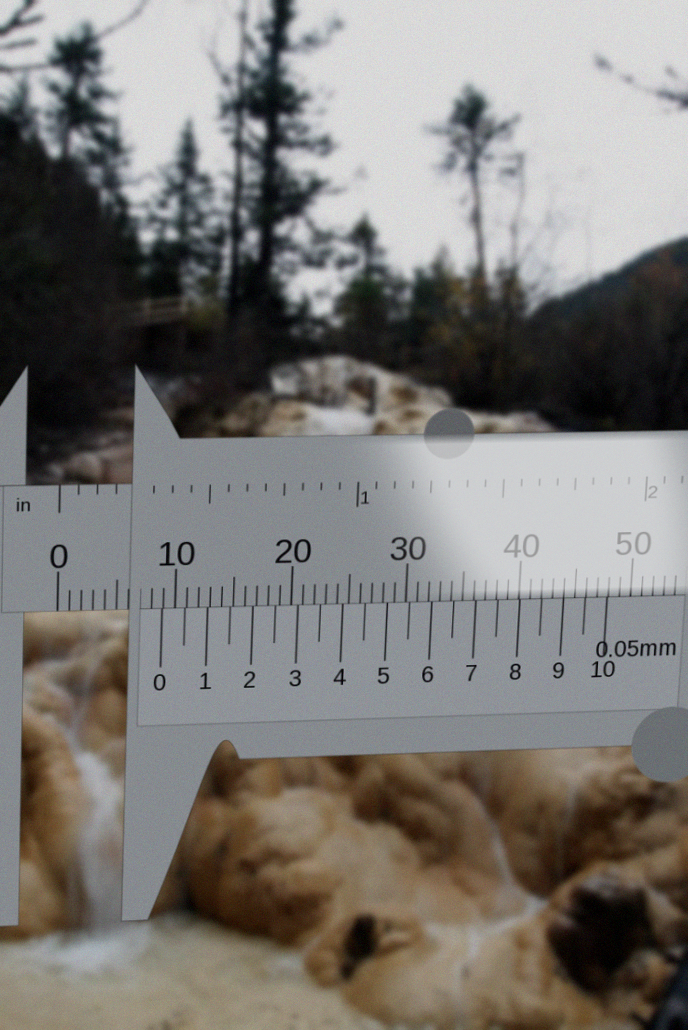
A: 8.9 (mm)
